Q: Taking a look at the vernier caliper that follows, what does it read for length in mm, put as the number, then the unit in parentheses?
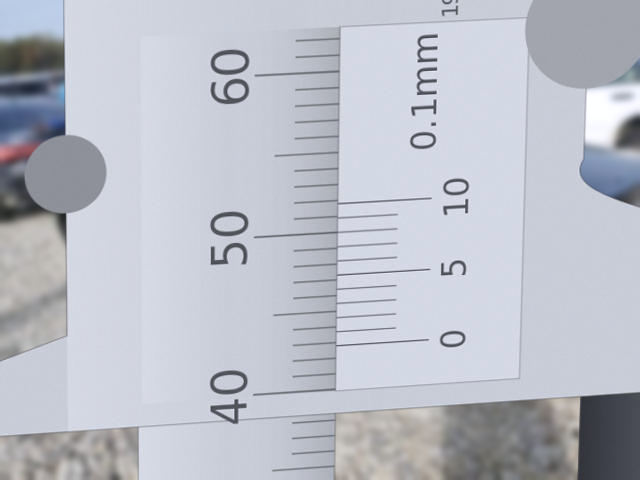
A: 42.8 (mm)
